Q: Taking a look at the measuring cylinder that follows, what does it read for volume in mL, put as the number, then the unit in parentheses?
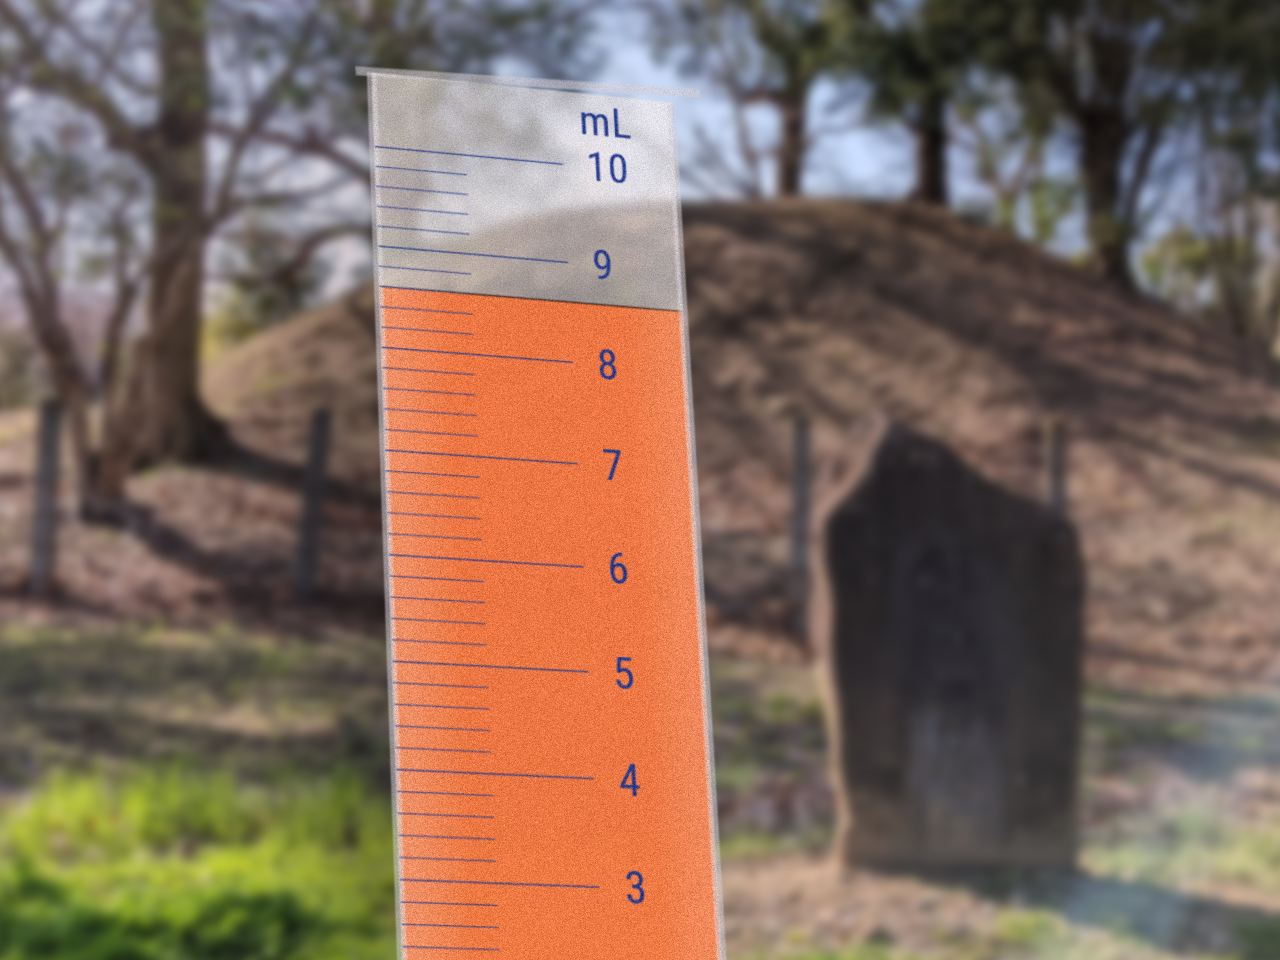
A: 8.6 (mL)
